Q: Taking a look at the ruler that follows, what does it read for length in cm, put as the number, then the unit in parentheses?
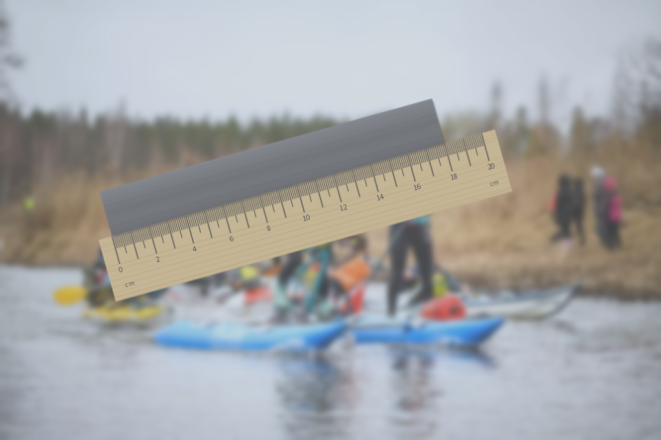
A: 18 (cm)
